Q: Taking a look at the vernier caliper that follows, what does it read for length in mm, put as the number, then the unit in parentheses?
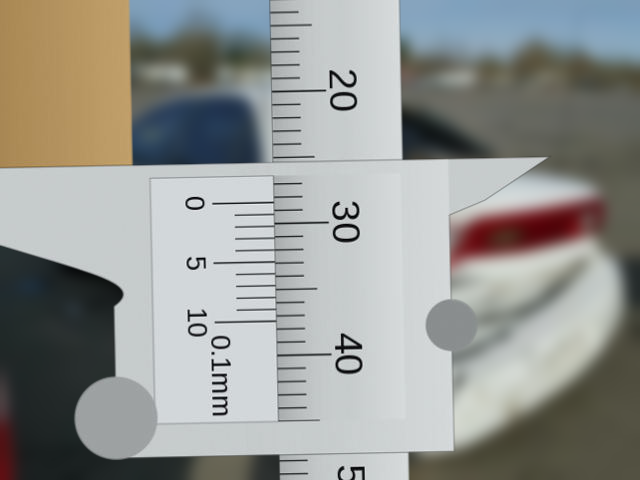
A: 28.4 (mm)
